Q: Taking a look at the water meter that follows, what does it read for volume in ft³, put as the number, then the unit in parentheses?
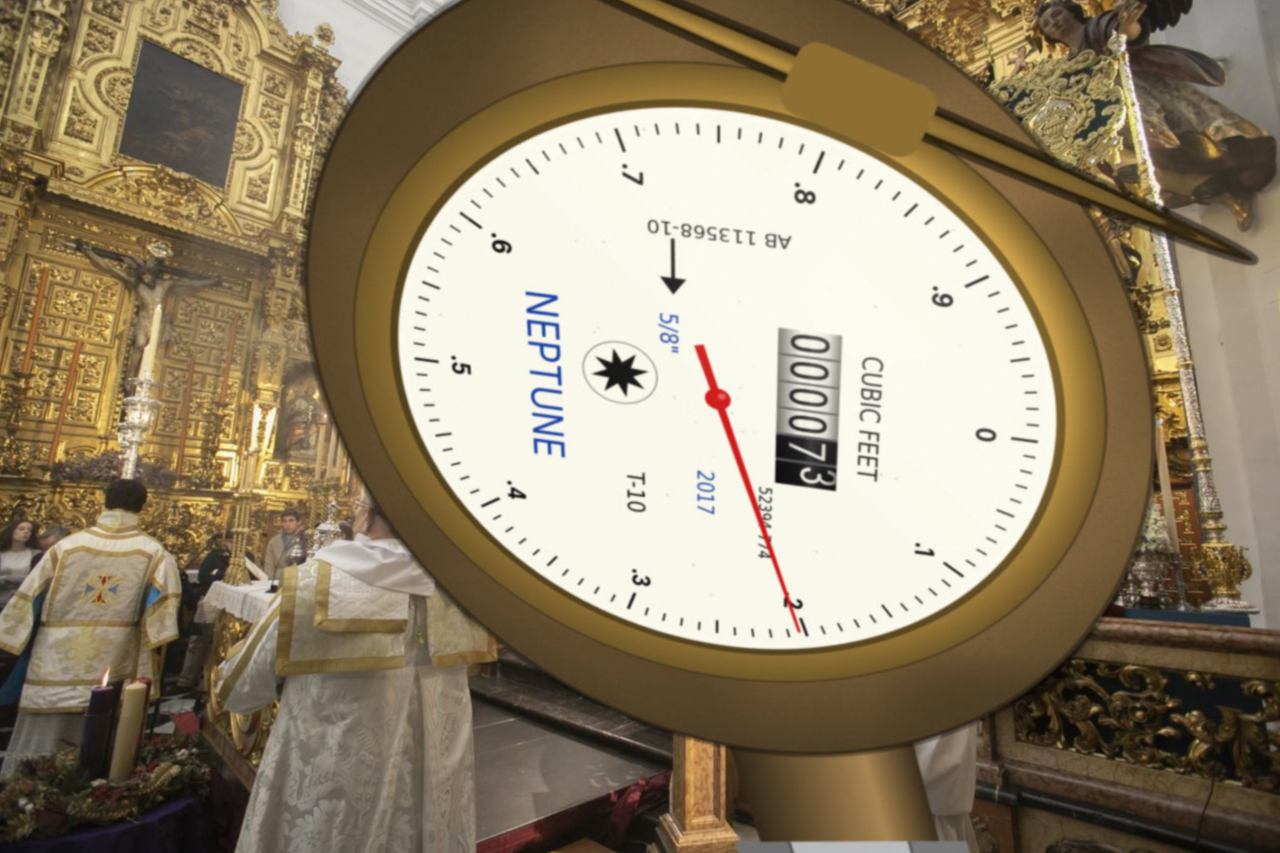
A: 73.20 (ft³)
